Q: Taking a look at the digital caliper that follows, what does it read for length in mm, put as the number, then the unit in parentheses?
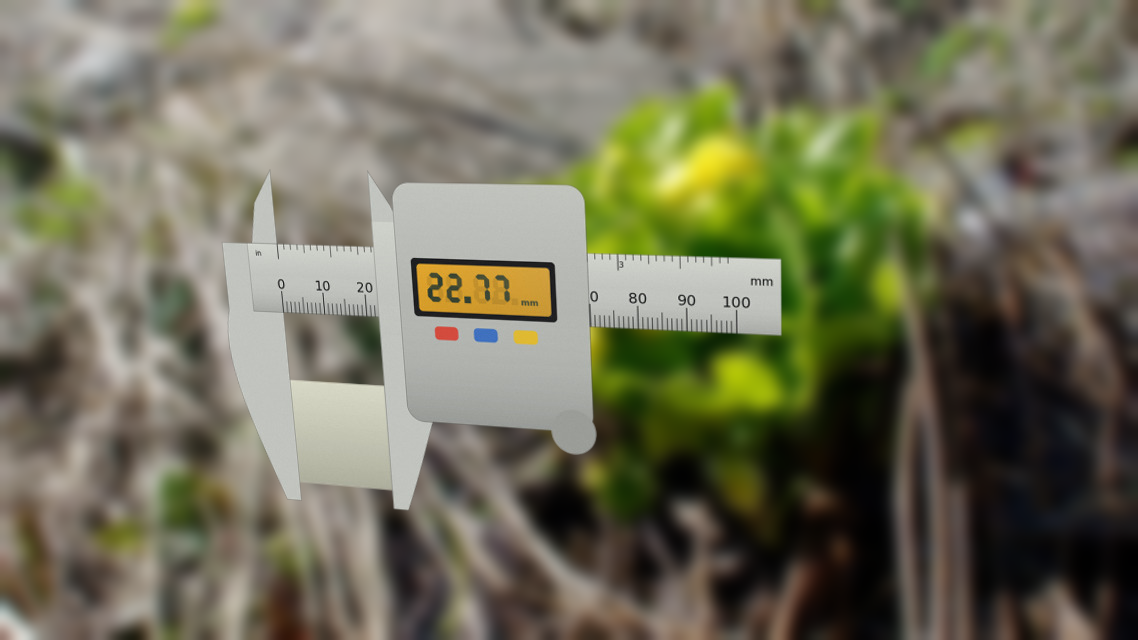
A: 22.77 (mm)
